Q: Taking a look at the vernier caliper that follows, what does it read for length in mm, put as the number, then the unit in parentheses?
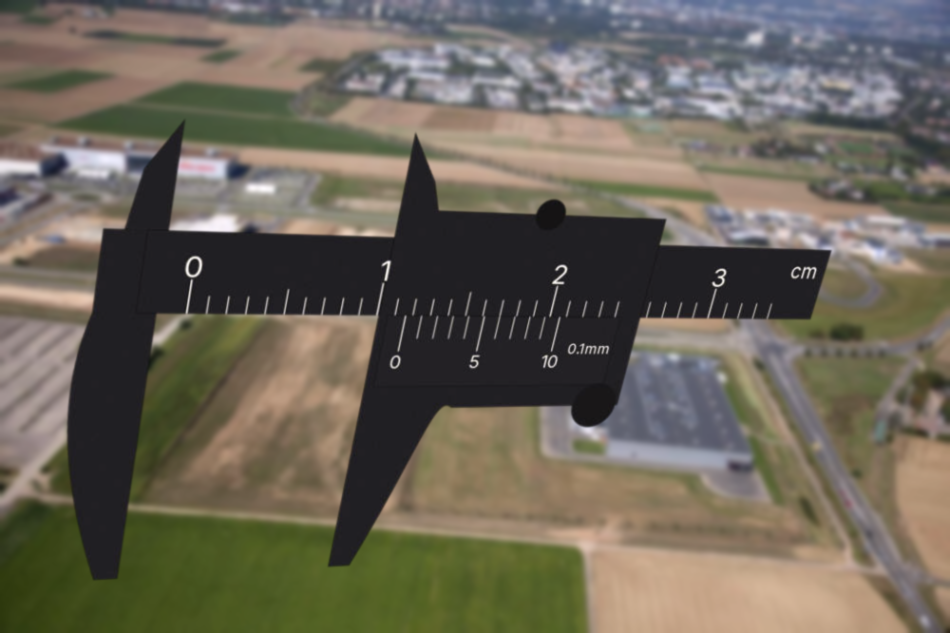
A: 11.6 (mm)
